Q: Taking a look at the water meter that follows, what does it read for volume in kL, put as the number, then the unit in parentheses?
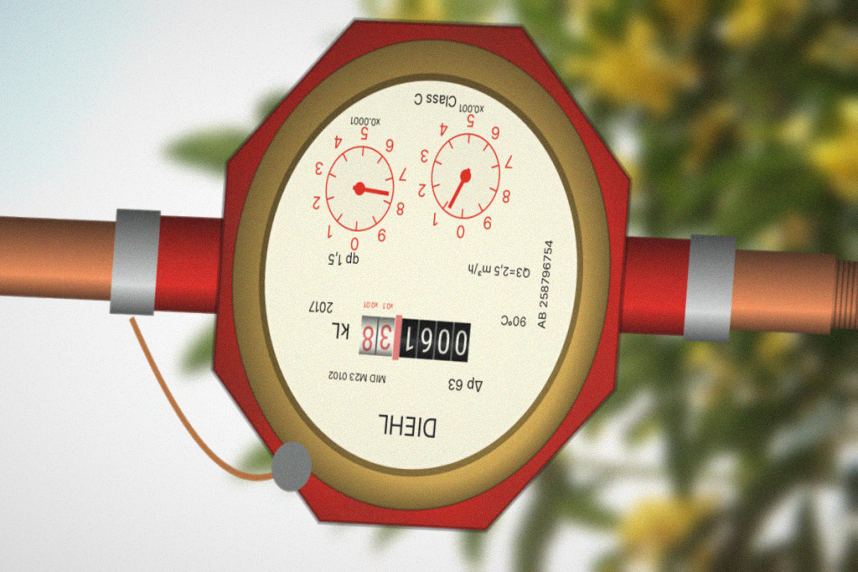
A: 61.3807 (kL)
